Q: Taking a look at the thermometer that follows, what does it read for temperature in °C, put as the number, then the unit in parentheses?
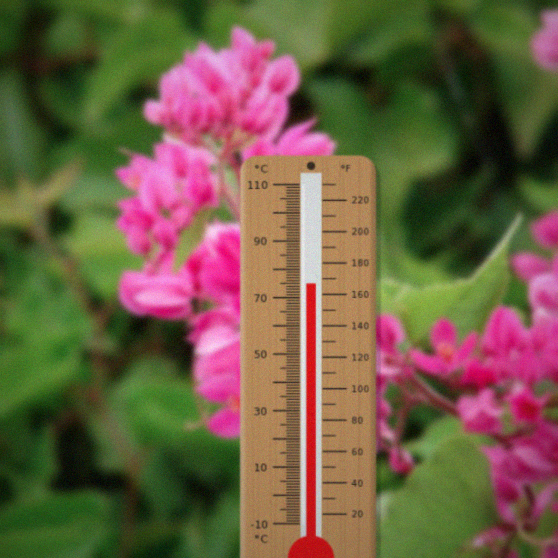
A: 75 (°C)
